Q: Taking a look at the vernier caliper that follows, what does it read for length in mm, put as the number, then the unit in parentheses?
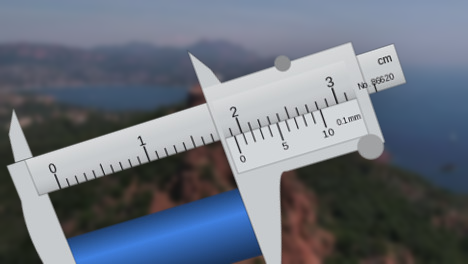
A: 19.2 (mm)
